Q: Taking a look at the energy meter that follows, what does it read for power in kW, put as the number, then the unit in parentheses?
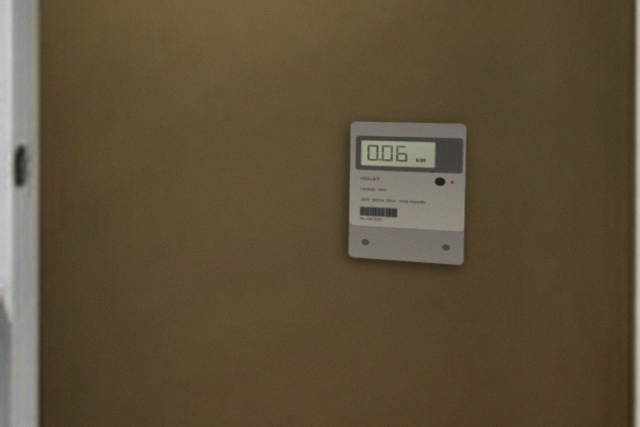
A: 0.06 (kW)
